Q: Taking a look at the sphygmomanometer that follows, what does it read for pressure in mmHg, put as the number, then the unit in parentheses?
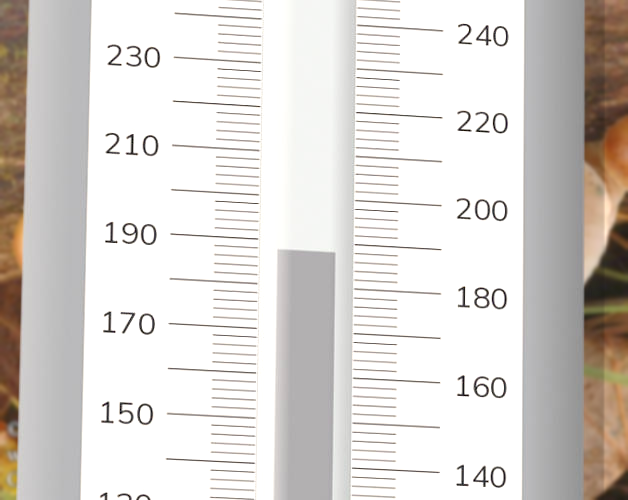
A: 188 (mmHg)
